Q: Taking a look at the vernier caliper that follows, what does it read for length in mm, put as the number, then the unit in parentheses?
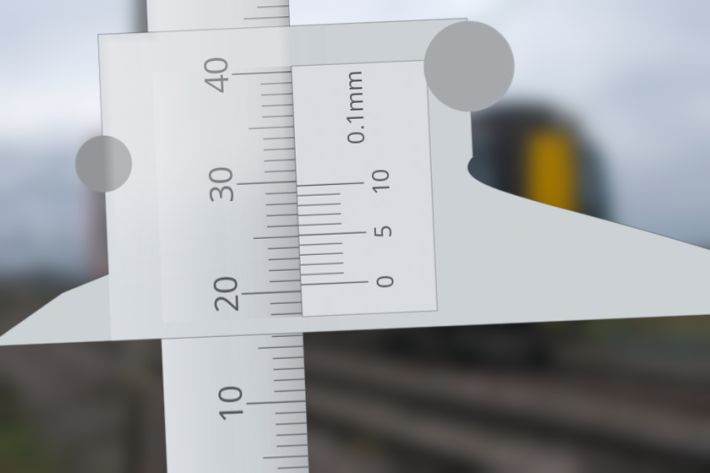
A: 20.6 (mm)
